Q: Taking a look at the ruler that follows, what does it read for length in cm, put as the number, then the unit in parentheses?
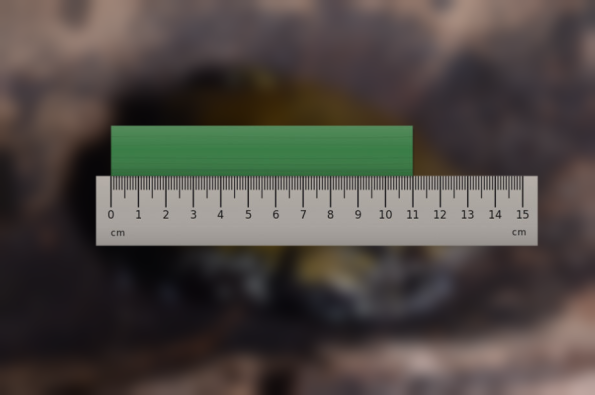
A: 11 (cm)
